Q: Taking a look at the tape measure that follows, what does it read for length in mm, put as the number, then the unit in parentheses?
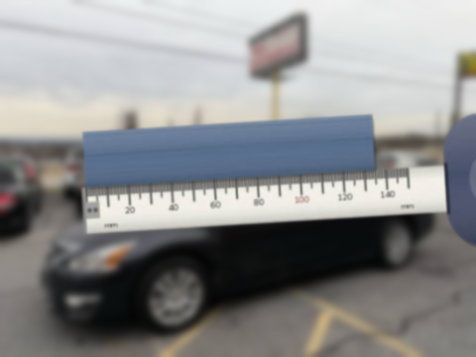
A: 135 (mm)
